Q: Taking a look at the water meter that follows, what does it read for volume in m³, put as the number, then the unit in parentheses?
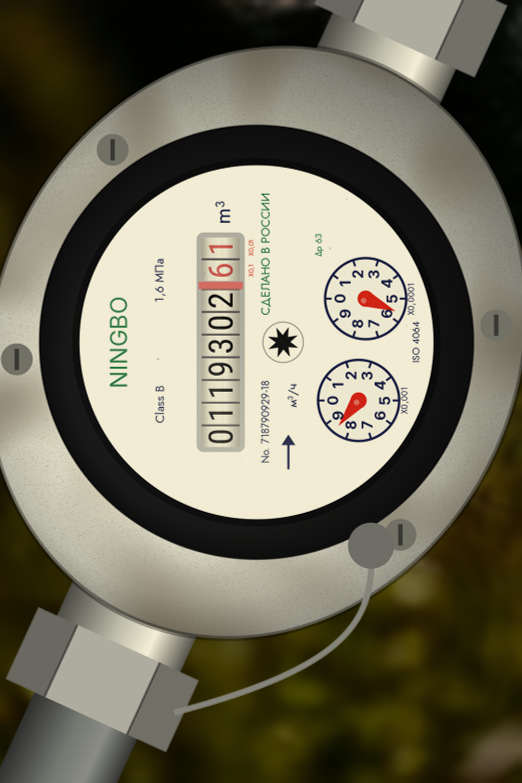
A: 119302.6185 (m³)
